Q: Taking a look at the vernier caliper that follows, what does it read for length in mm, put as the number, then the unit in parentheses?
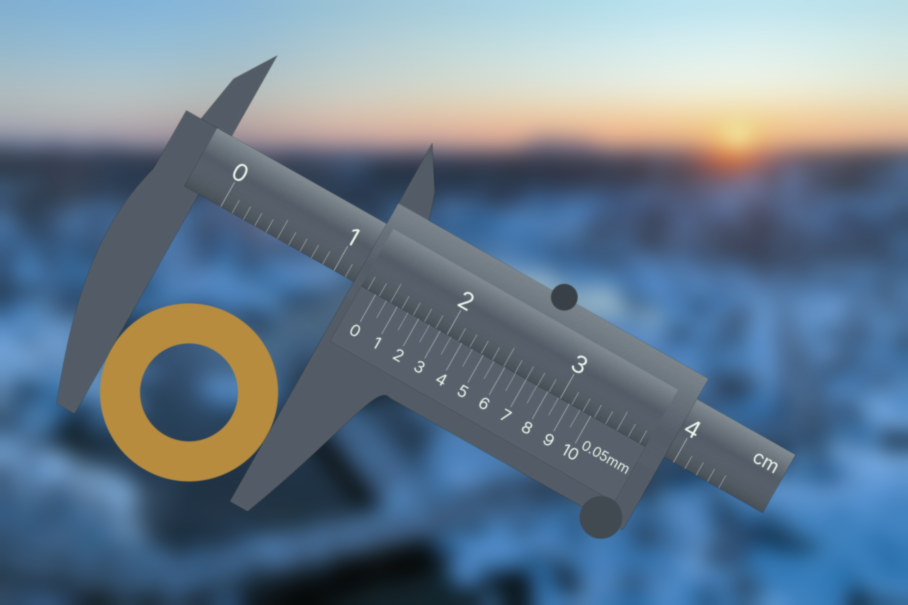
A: 13.7 (mm)
